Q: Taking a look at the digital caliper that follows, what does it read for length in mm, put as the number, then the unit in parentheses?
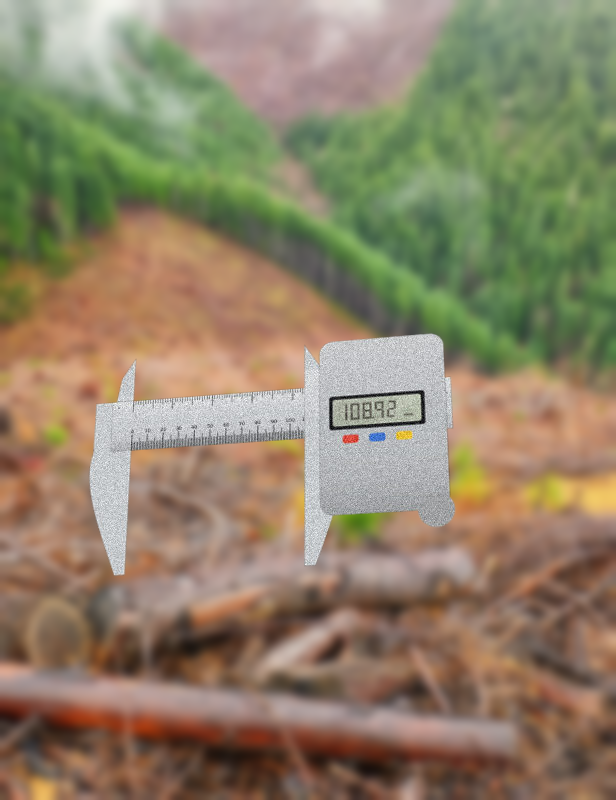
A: 108.92 (mm)
